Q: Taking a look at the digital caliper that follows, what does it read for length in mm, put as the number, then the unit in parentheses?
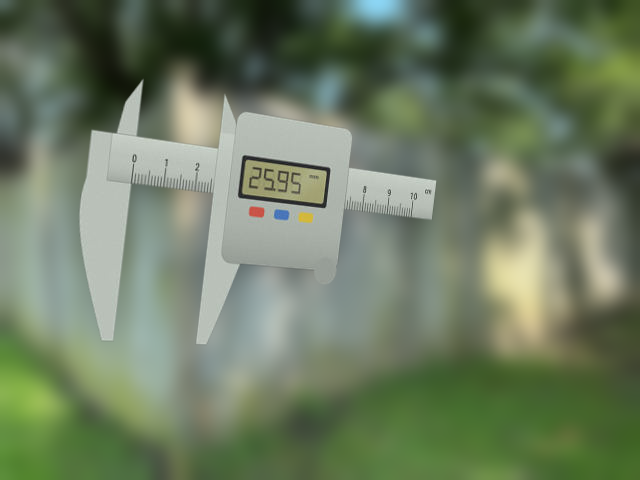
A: 25.95 (mm)
